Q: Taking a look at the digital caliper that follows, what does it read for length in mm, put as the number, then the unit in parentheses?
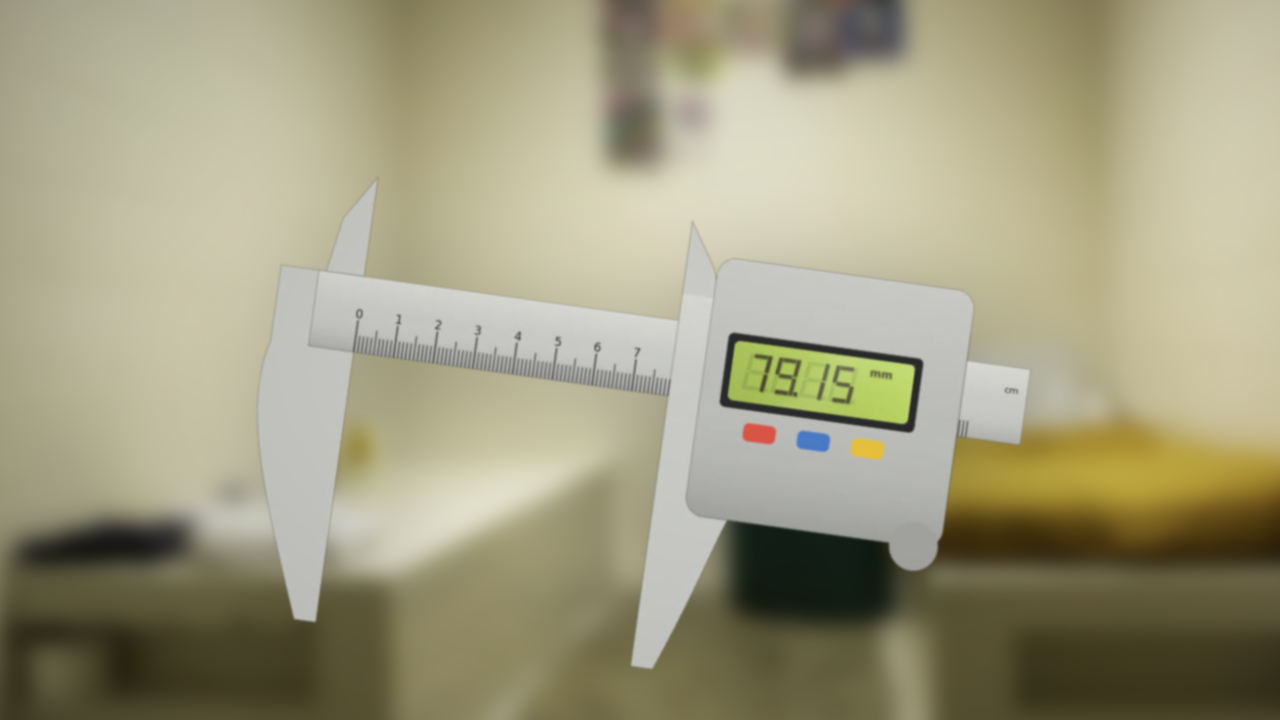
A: 79.15 (mm)
